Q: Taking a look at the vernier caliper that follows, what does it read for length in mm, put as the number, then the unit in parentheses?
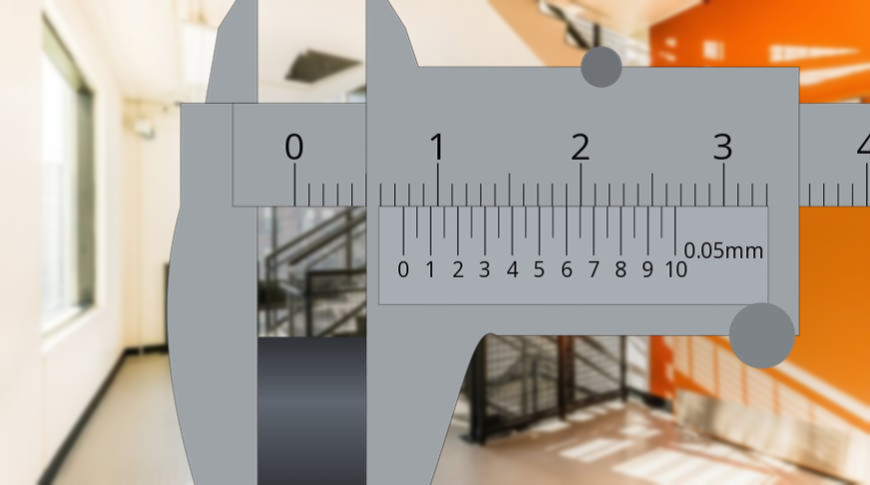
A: 7.6 (mm)
